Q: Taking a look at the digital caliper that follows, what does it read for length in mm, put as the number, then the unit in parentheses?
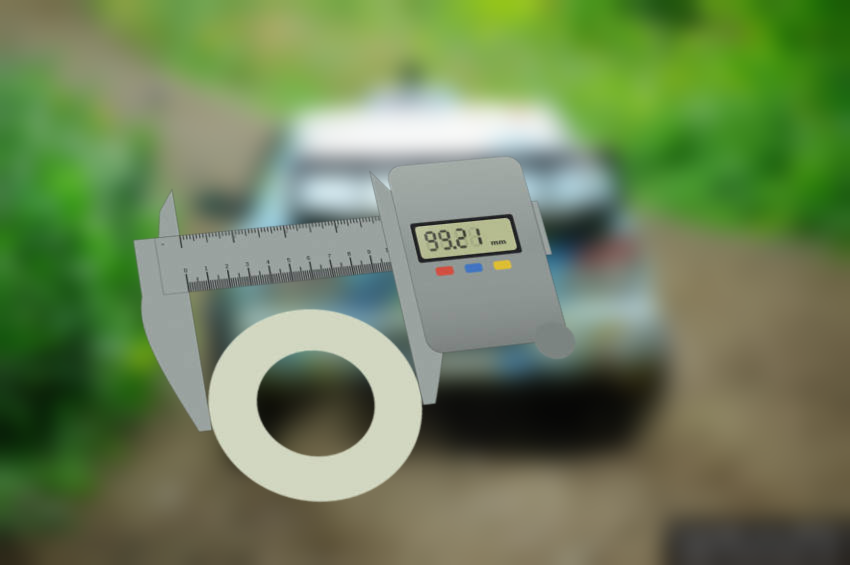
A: 99.21 (mm)
